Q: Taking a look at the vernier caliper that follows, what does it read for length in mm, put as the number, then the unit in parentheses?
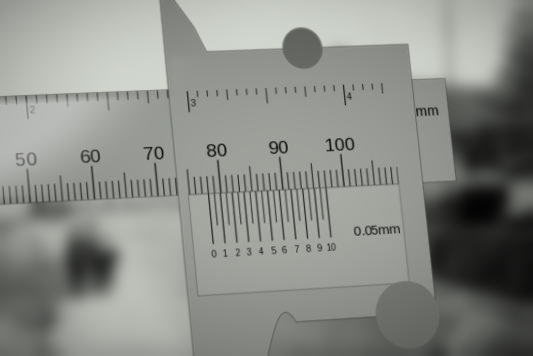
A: 78.0 (mm)
